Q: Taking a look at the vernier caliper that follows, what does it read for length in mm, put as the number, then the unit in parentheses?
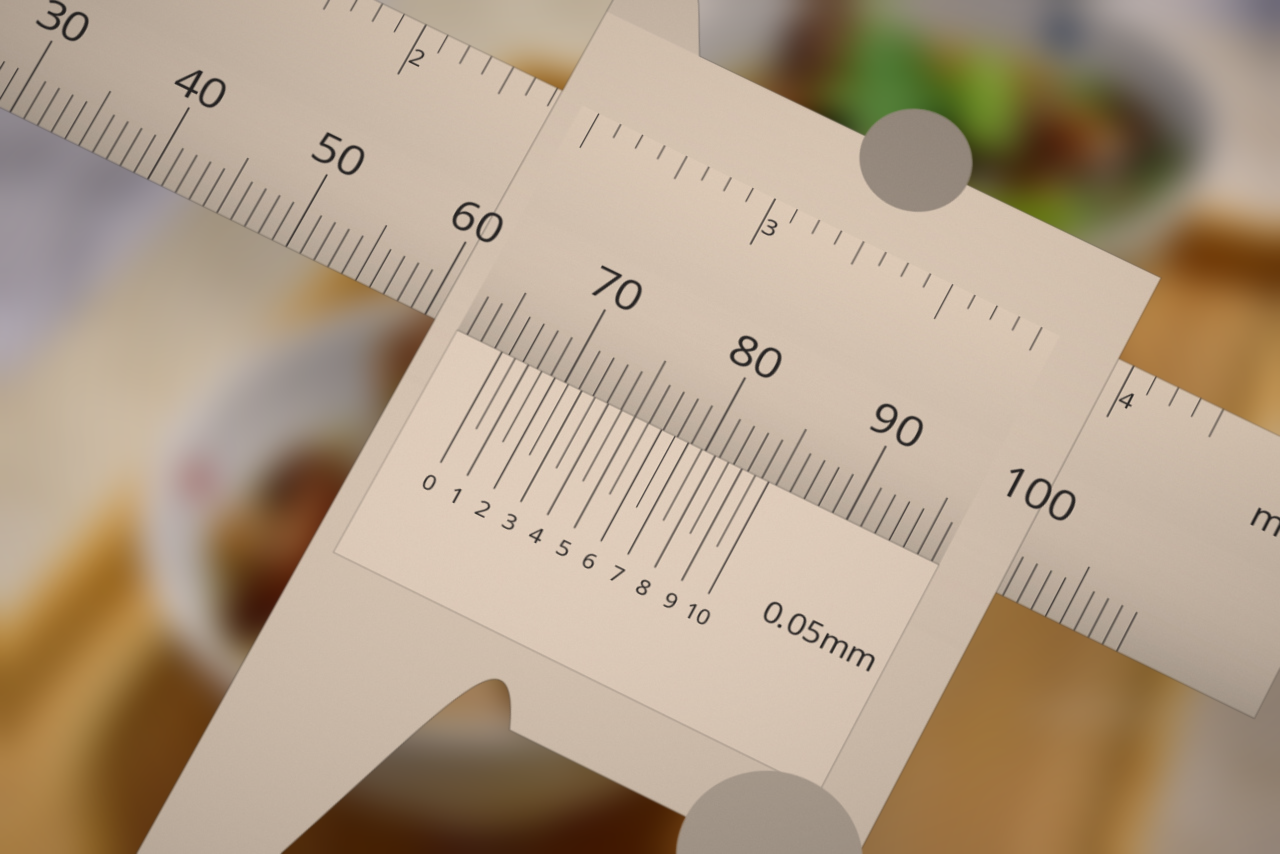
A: 65.5 (mm)
